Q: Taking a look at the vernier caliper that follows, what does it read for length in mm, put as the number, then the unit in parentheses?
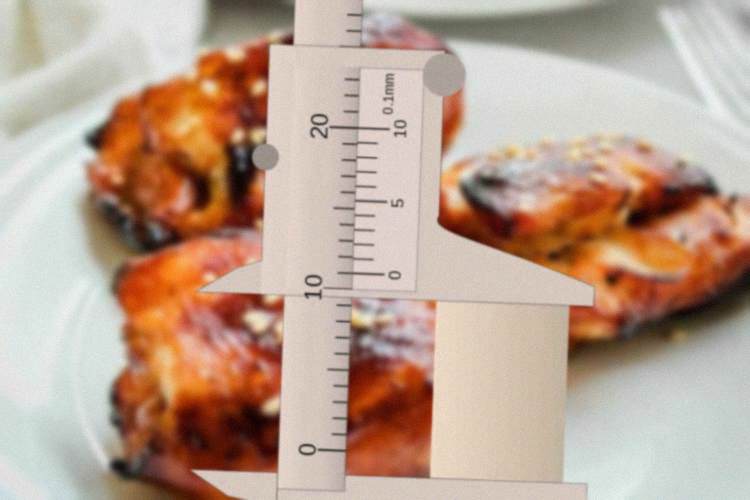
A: 11.0 (mm)
